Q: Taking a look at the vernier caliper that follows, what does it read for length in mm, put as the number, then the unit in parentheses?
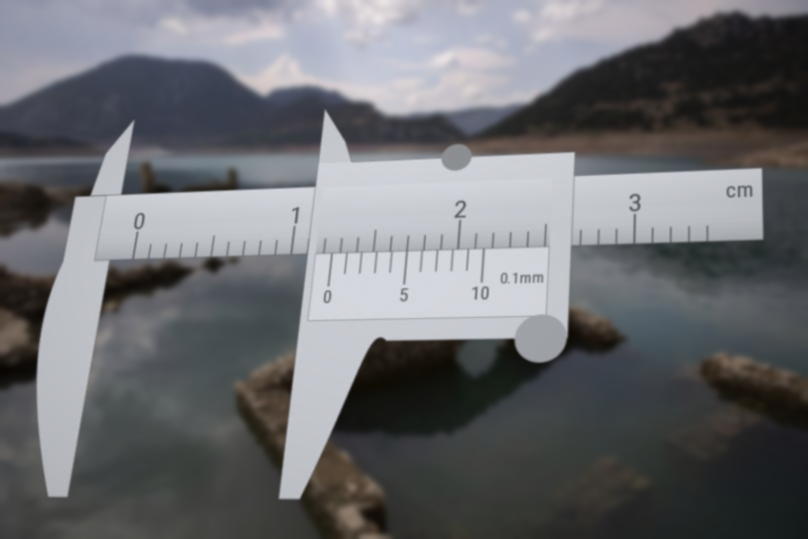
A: 12.5 (mm)
